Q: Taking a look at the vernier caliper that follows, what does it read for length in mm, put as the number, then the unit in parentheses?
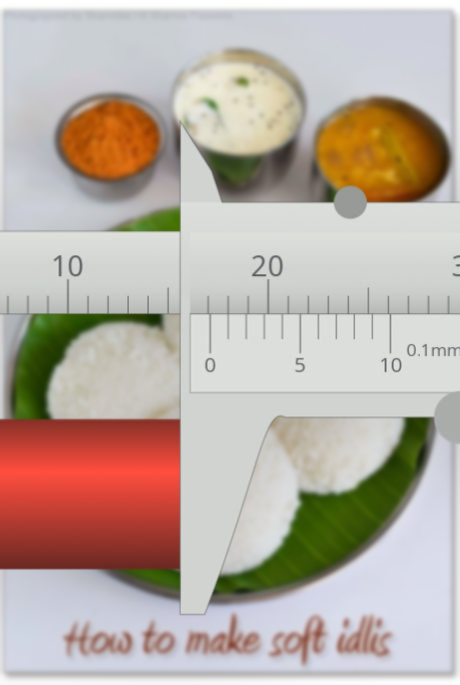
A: 17.1 (mm)
